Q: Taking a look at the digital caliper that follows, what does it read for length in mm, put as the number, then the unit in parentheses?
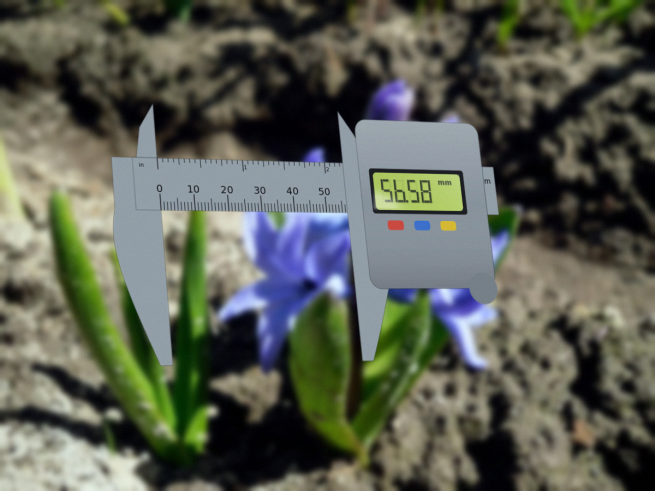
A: 56.58 (mm)
